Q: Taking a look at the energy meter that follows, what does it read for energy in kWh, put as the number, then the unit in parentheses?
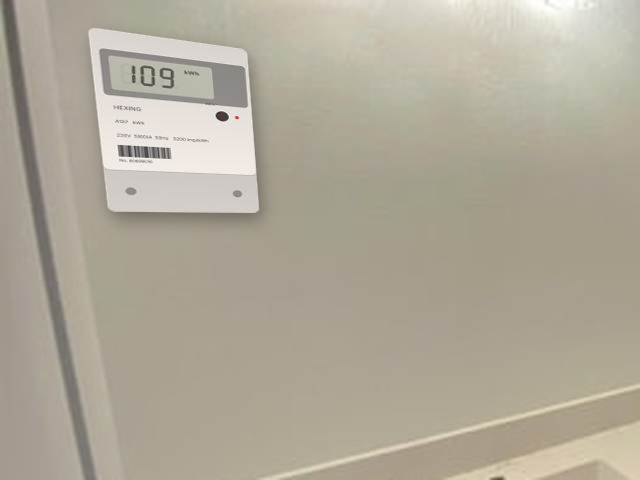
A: 109 (kWh)
